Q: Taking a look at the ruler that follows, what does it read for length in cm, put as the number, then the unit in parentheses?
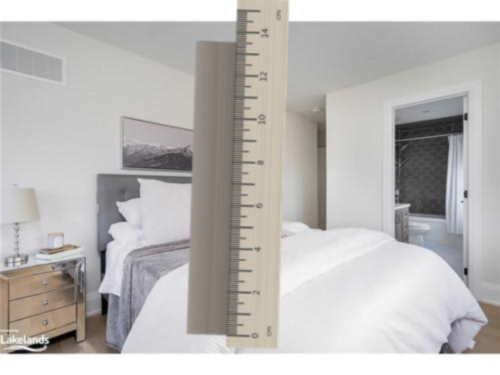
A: 13.5 (cm)
